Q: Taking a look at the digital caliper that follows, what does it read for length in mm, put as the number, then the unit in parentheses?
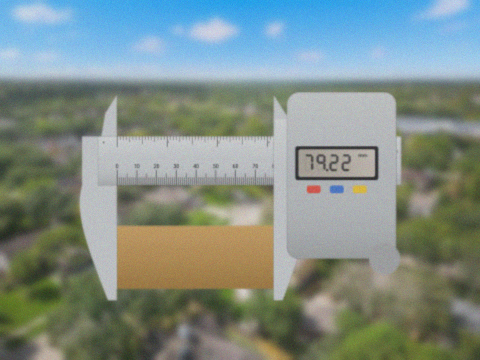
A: 79.22 (mm)
